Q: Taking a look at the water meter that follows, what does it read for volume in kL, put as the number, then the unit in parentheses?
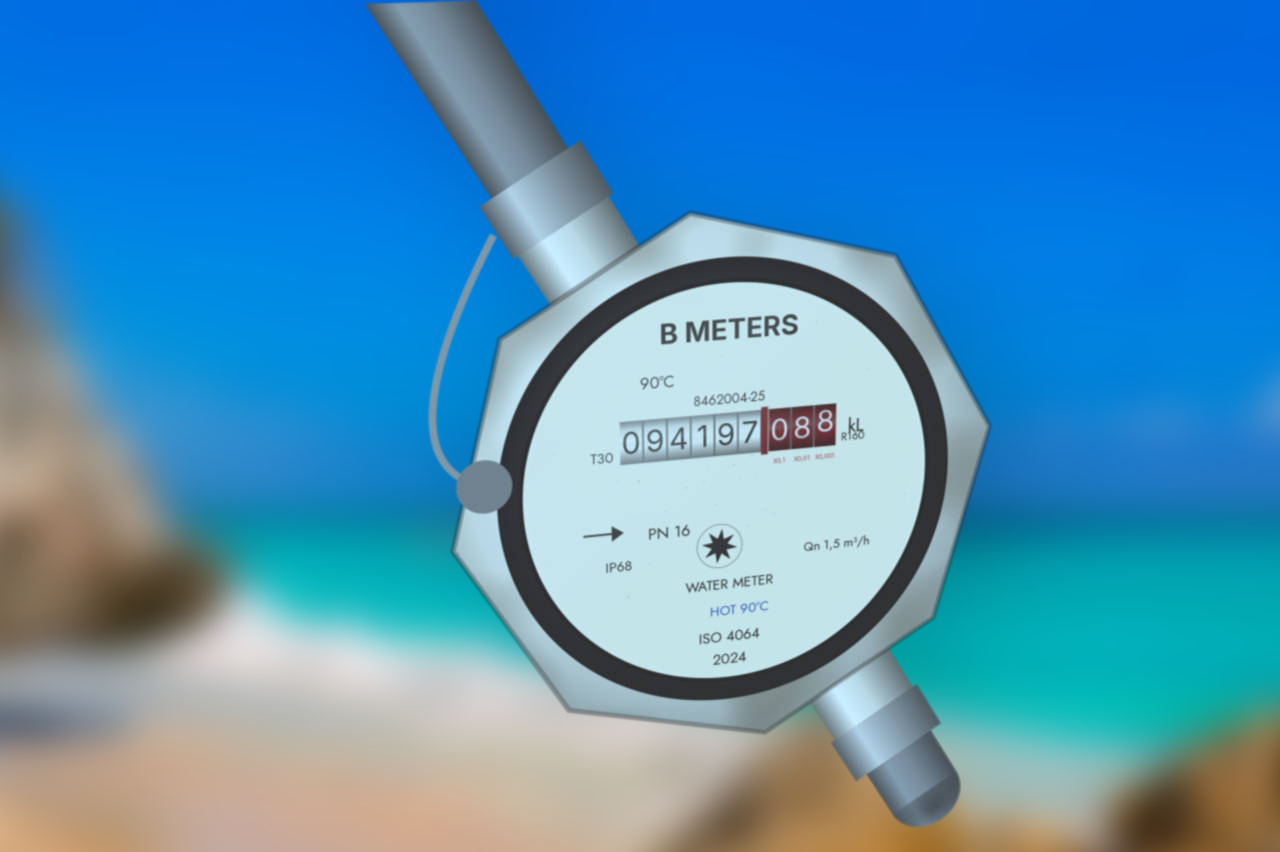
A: 94197.088 (kL)
